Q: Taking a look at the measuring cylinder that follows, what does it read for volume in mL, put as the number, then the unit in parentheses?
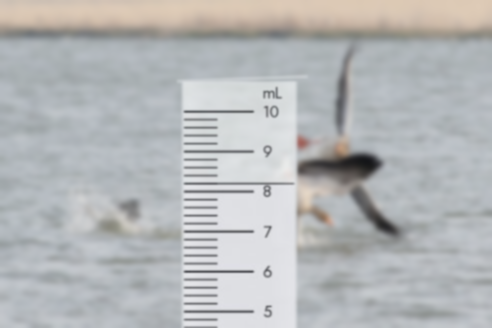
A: 8.2 (mL)
